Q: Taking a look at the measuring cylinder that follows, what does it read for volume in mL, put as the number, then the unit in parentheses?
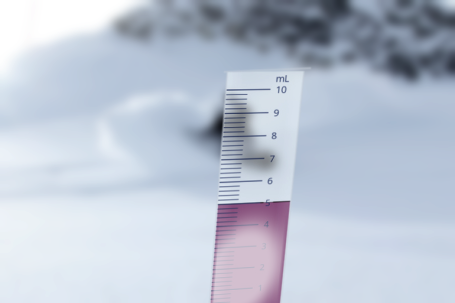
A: 5 (mL)
